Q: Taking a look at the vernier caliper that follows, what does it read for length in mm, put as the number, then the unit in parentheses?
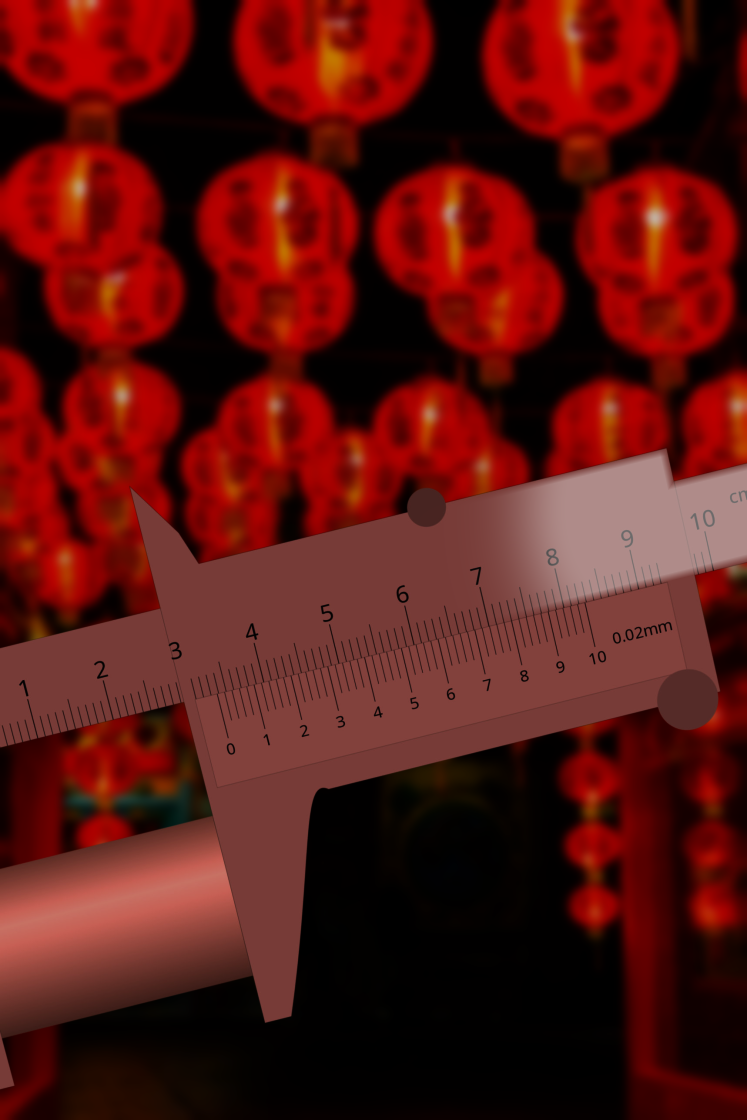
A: 33.8 (mm)
